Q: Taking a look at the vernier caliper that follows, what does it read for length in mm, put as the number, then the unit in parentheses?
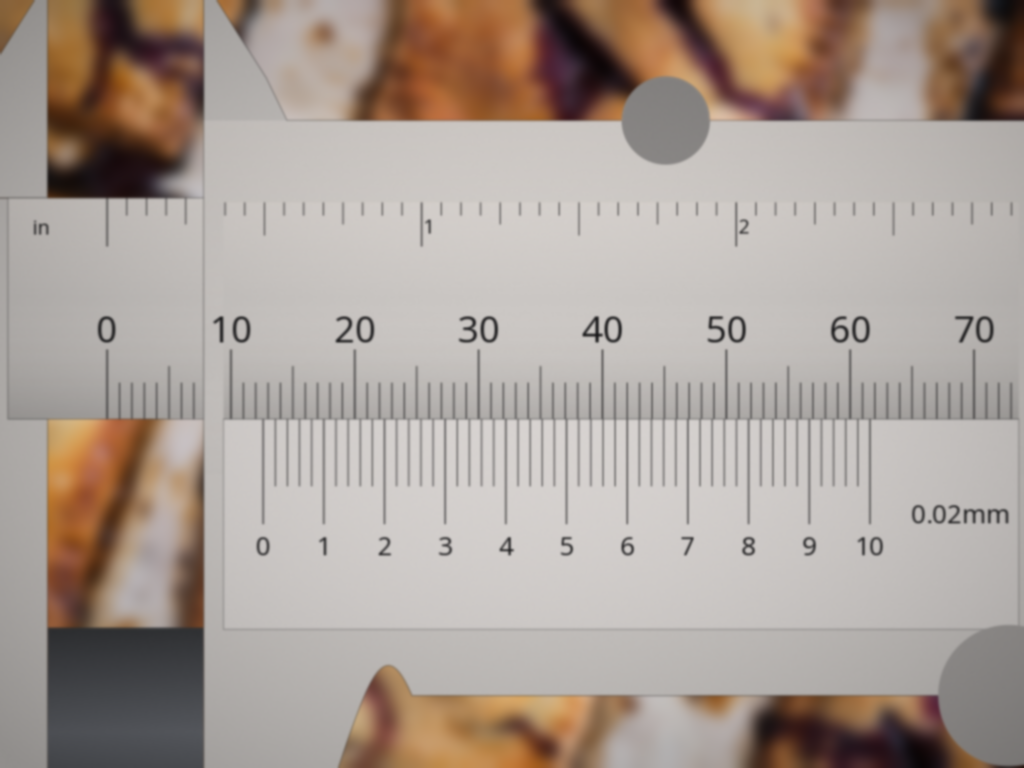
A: 12.6 (mm)
